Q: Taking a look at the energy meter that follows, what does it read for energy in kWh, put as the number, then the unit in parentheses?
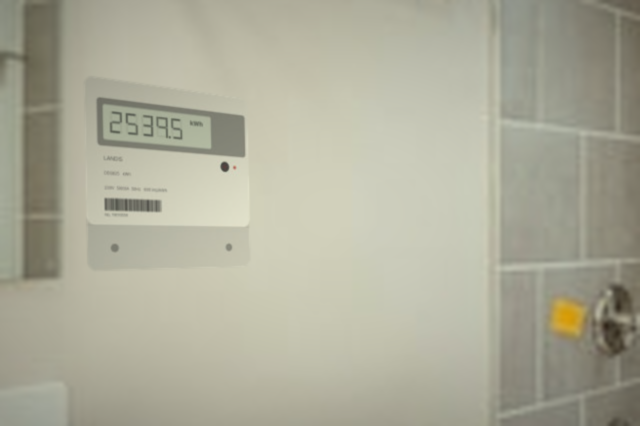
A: 2539.5 (kWh)
